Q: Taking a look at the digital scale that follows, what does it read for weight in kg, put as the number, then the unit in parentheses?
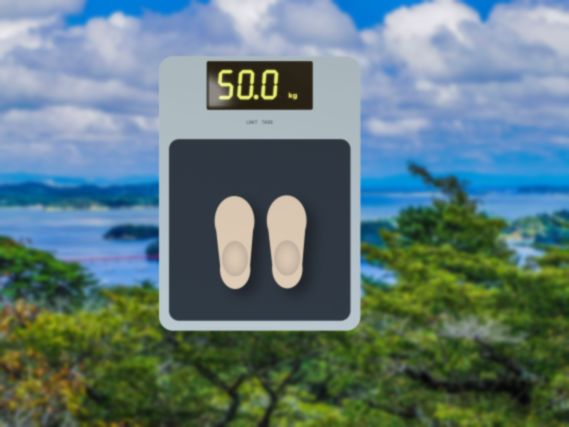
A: 50.0 (kg)
